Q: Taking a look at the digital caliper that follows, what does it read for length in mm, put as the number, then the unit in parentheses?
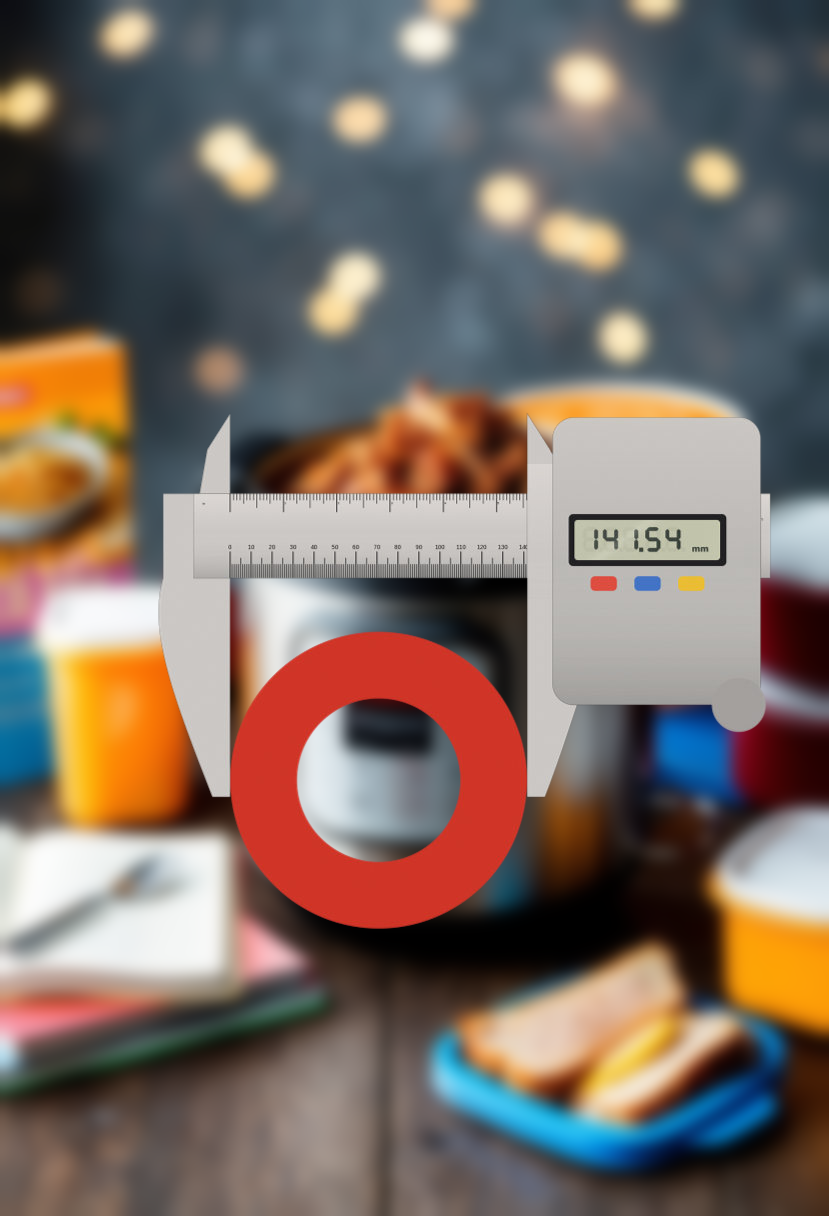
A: 141.54 (mm)
